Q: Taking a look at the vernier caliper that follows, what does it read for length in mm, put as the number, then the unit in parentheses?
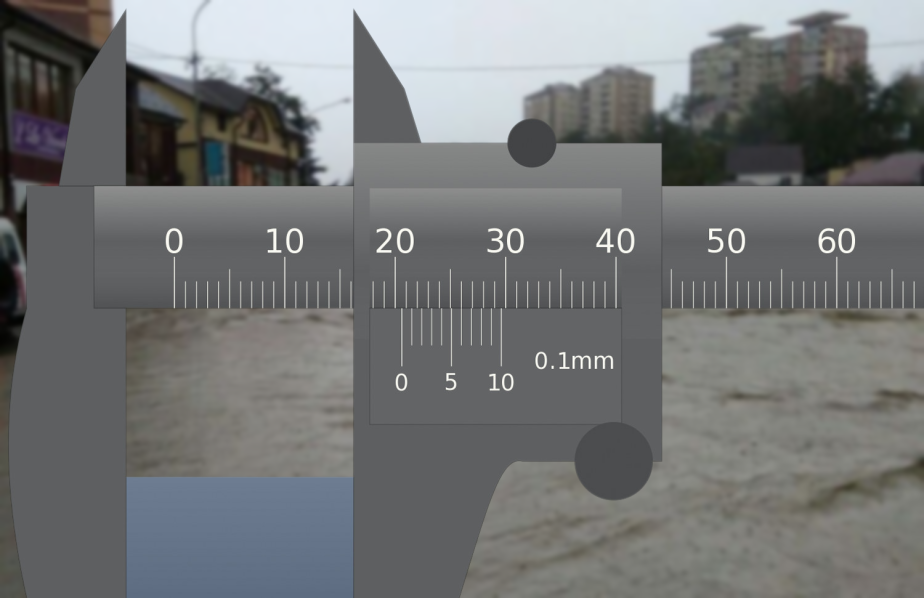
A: 20.6 (mm)
